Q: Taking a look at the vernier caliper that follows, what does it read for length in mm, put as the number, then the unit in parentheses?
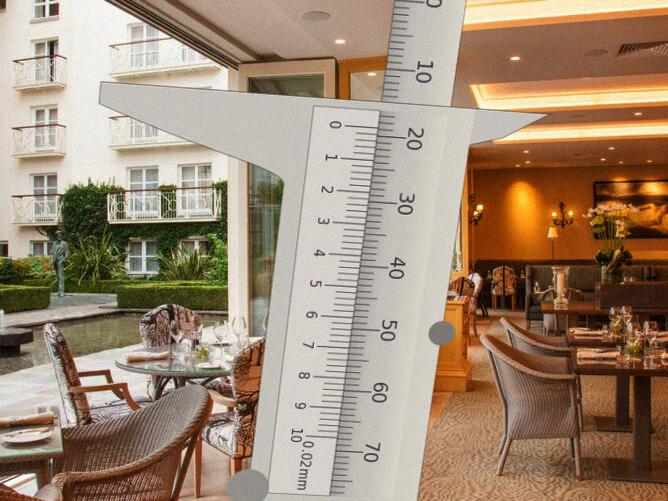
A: 18.8 (mm)
